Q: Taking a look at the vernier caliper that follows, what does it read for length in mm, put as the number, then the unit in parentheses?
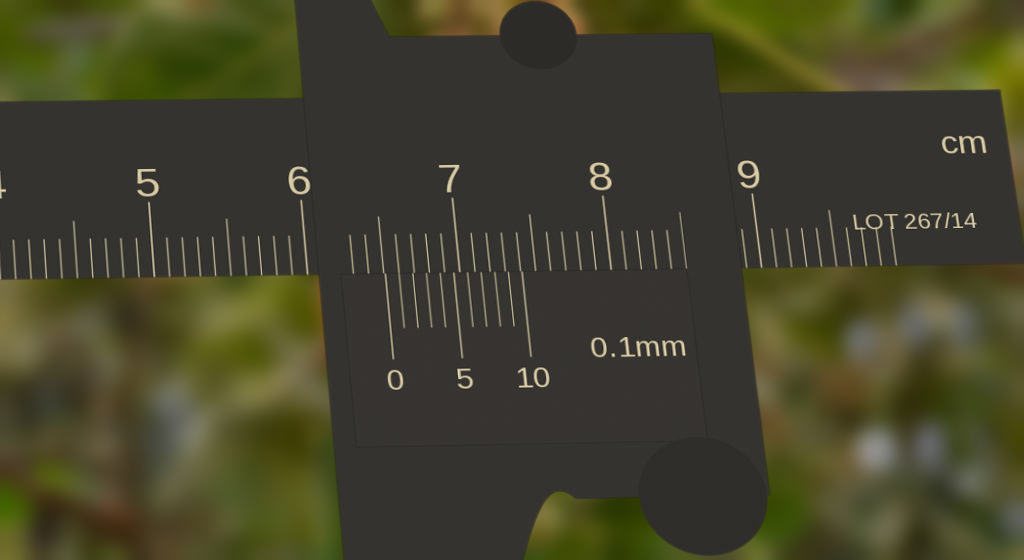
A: 65.1 (mm)
